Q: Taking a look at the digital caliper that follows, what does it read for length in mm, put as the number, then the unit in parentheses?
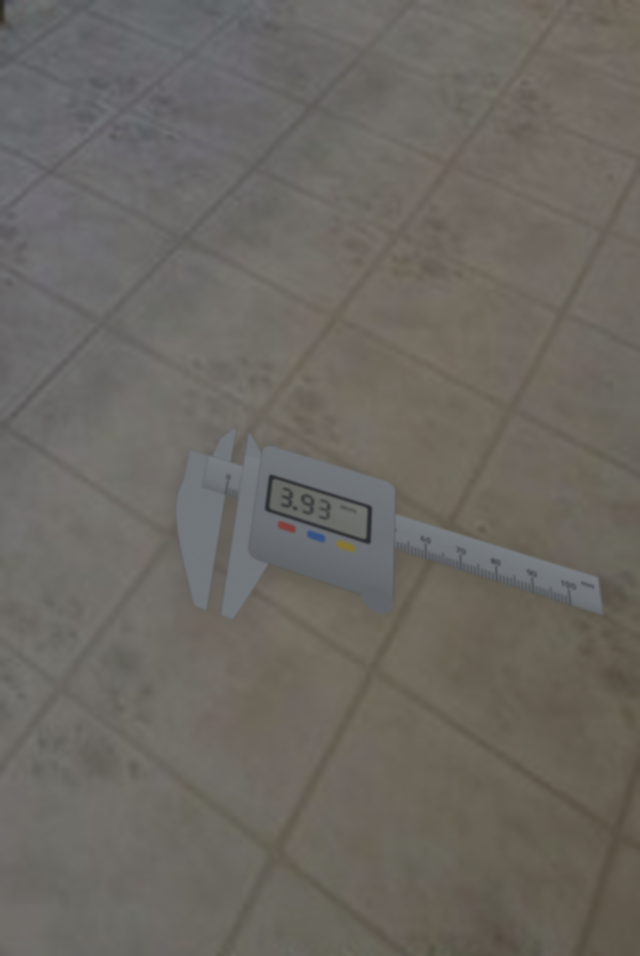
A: 3.93 (mm)
